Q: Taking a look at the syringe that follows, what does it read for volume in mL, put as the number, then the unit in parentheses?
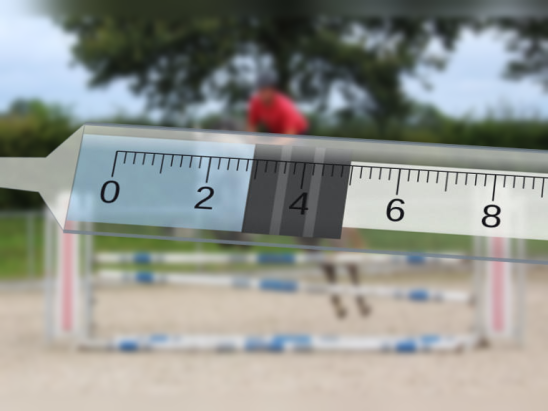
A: 2.9 (mL)
